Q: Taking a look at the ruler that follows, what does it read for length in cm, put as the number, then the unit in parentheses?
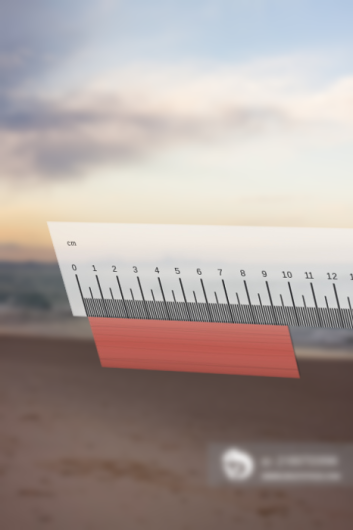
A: 9.5 (cm)
